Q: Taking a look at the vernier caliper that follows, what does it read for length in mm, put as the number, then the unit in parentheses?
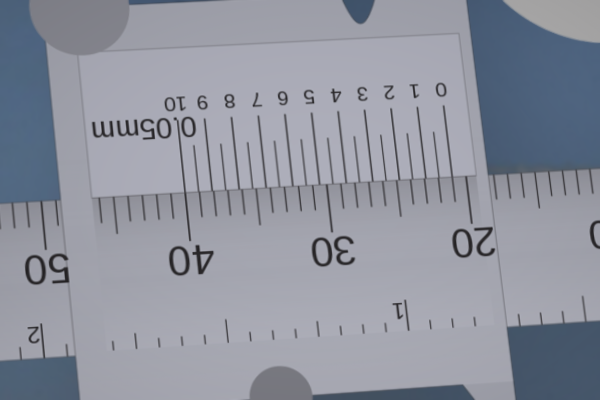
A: 21.0 (mm)
